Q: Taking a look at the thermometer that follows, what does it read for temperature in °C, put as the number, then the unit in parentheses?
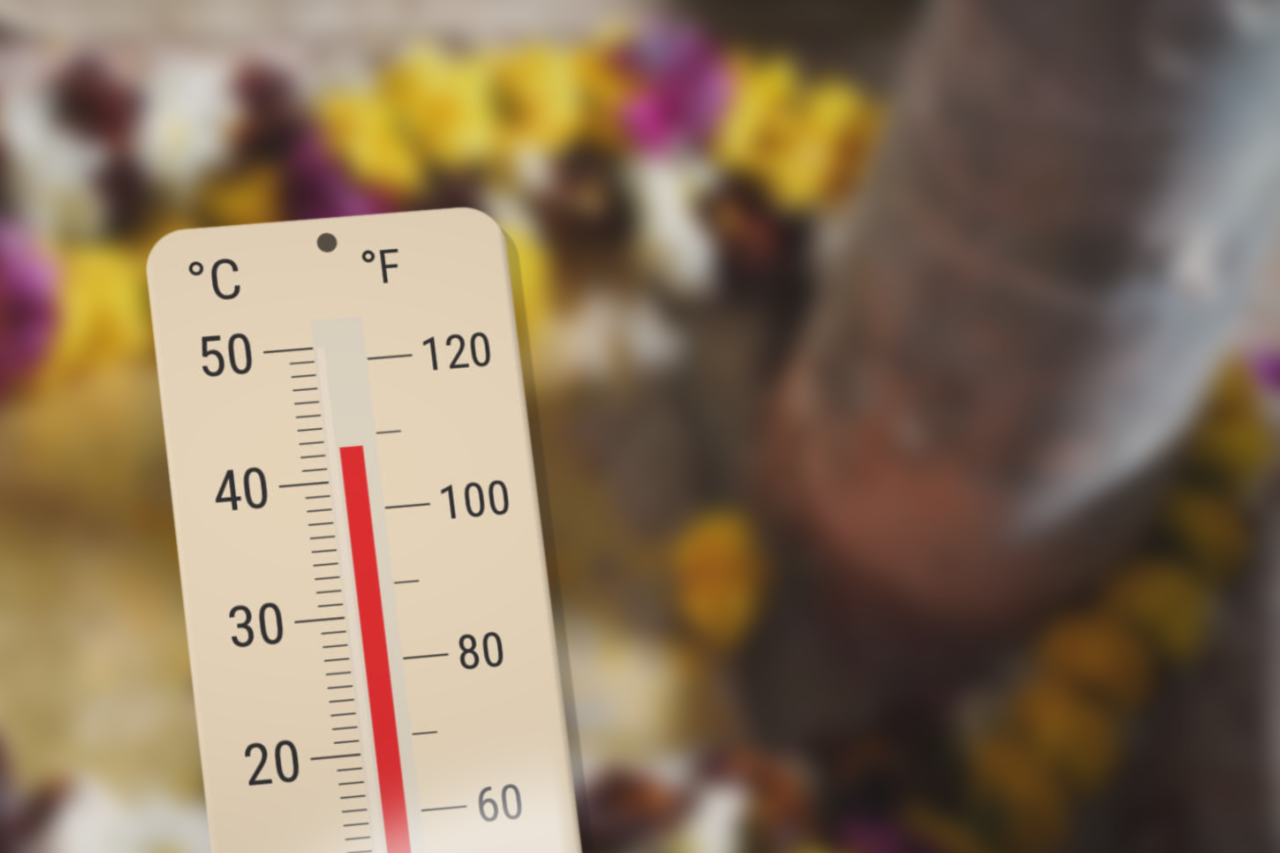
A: 42.5 (°C)
